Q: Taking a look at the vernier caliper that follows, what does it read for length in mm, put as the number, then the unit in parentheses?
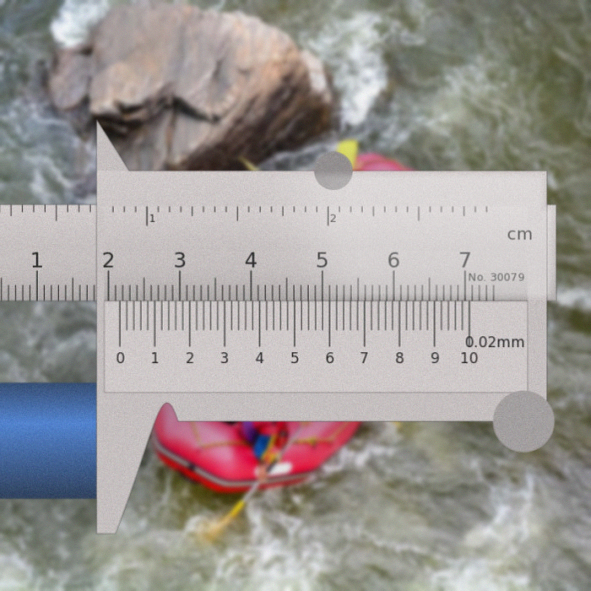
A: 21.6 (mm)
